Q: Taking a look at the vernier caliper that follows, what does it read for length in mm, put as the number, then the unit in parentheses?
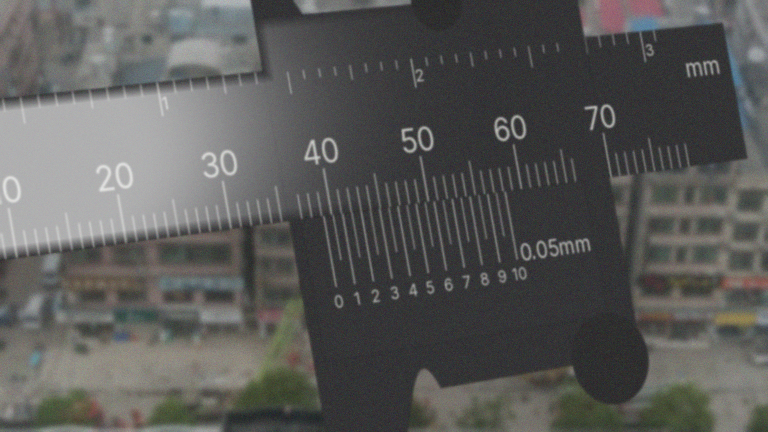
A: 39.2 (mm)
